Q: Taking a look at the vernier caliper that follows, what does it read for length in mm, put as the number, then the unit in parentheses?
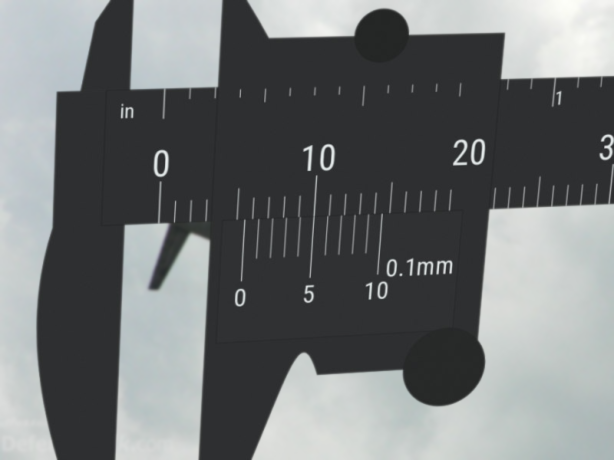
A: 5.5 (mm)
